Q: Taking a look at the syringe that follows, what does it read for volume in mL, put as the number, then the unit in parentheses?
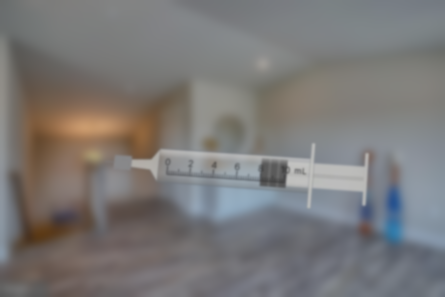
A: 8 (mL)
